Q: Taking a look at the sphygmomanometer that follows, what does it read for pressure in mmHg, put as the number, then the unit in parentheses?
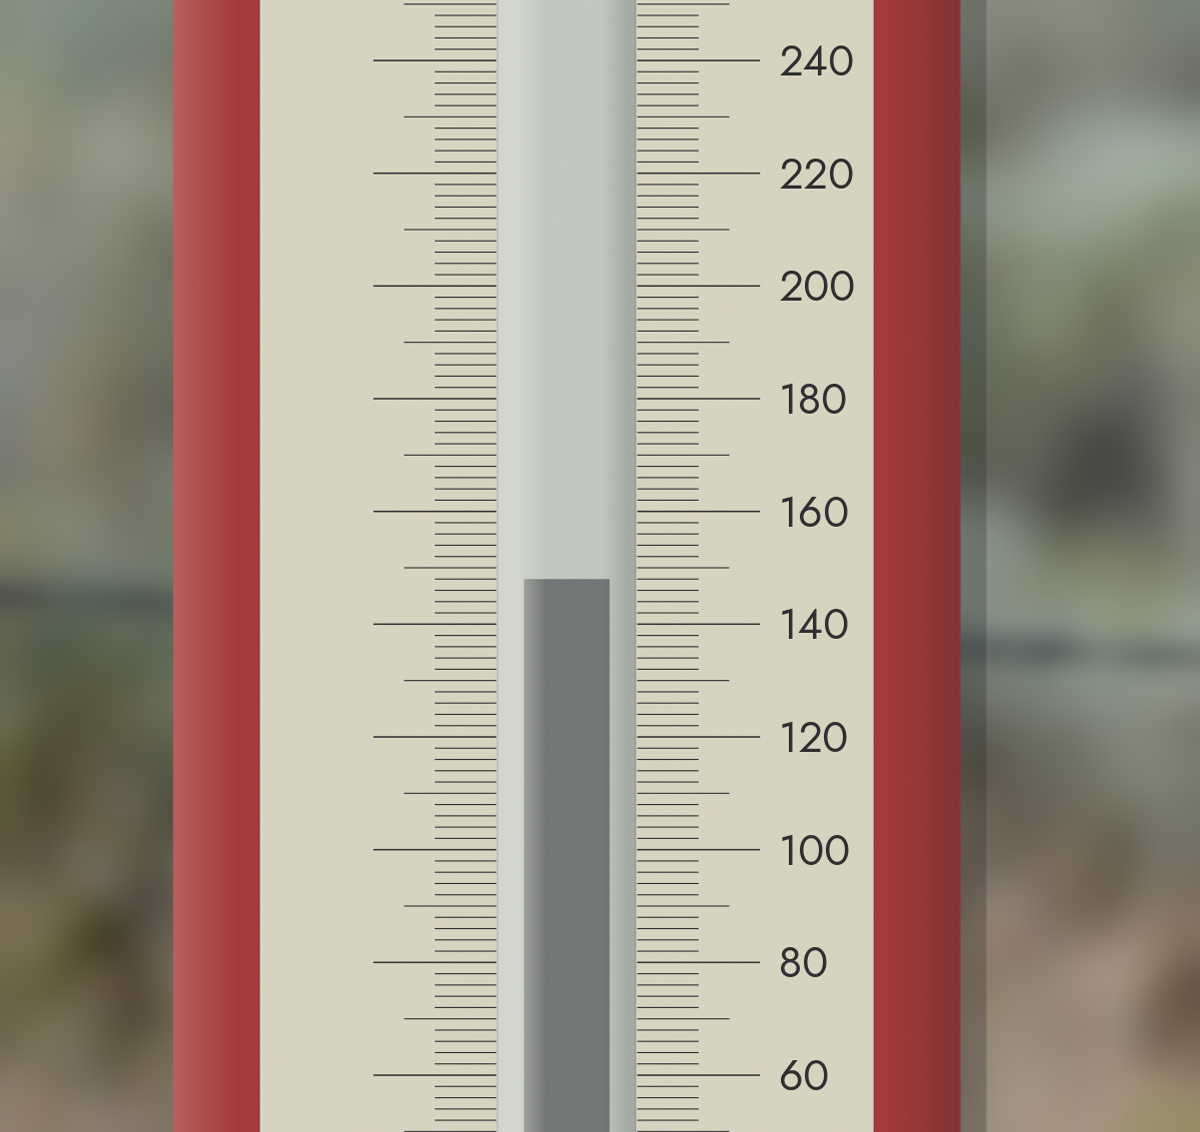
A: 148 (mmHg)
